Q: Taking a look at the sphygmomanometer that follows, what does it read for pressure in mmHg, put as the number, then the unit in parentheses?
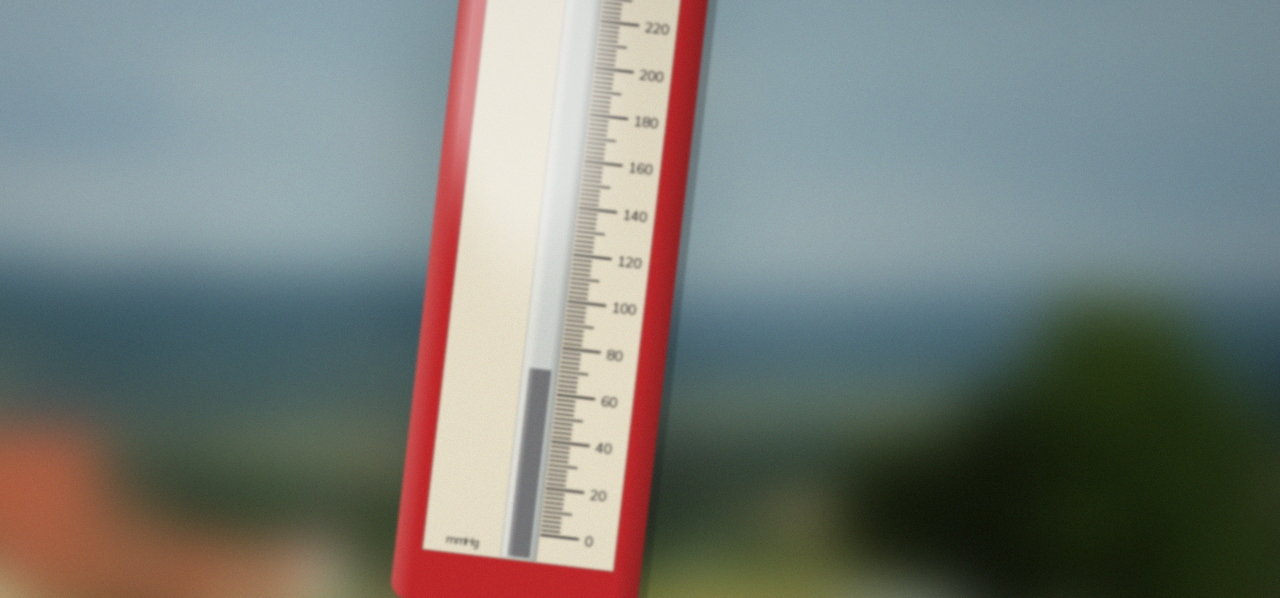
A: 70 (mmHg)
